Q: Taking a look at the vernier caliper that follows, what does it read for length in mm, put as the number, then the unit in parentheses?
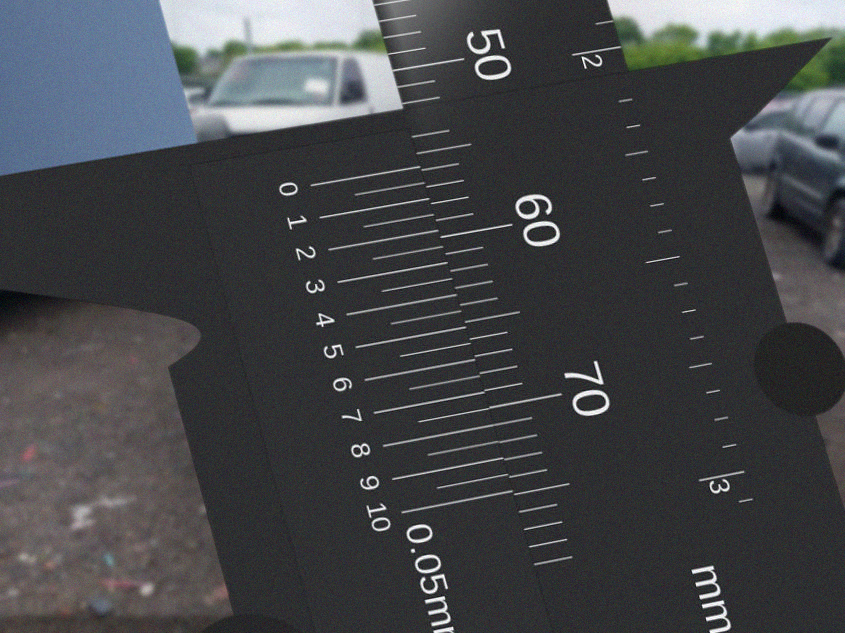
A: 55.8 (mm)
